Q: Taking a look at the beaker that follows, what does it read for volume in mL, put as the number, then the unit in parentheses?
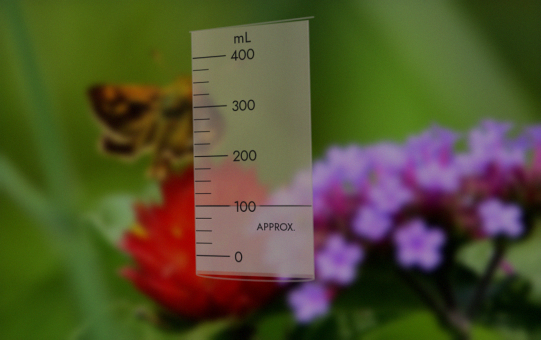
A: 100 (mL)
